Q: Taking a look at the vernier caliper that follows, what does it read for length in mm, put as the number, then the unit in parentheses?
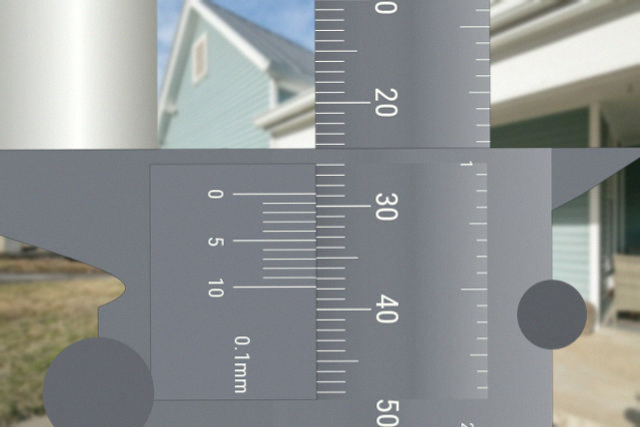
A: 28.8 (mm)
